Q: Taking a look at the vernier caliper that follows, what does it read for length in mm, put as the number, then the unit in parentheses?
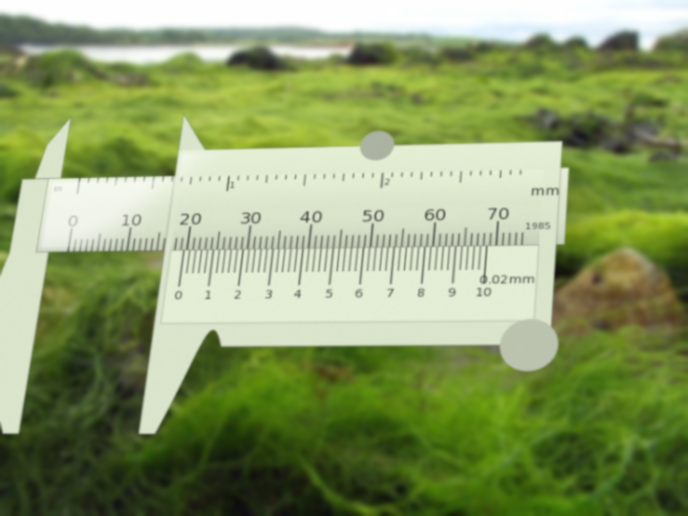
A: 19.5 (mm)
